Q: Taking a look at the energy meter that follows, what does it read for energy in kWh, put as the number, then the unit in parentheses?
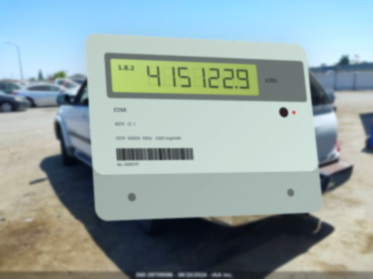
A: 415122.9 (kWh)
